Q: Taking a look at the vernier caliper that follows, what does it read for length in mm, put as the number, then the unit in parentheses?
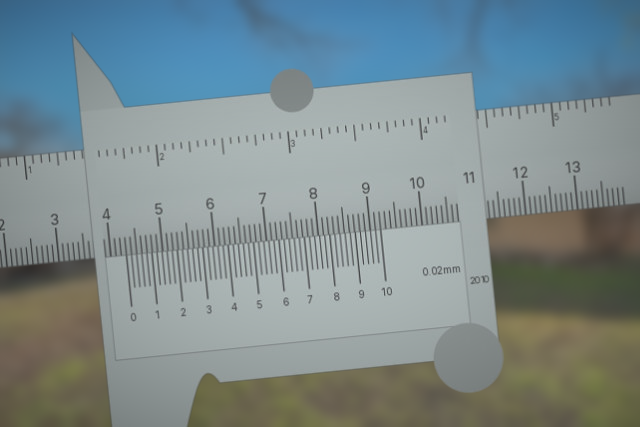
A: 43.0 (mm)
